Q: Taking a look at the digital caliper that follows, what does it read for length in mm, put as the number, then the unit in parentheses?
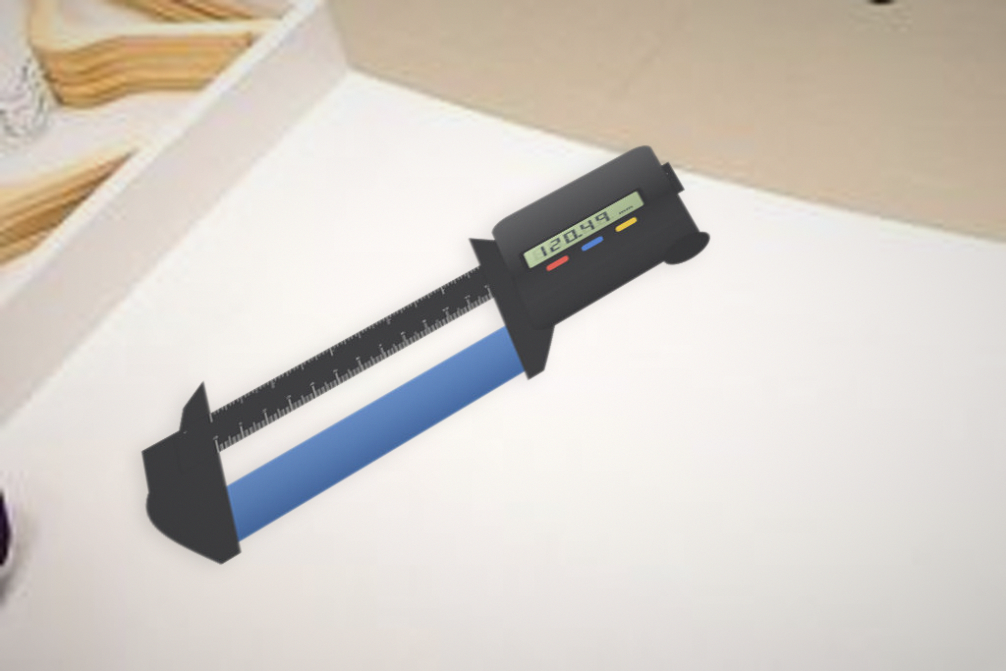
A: 120.49 (mm)
